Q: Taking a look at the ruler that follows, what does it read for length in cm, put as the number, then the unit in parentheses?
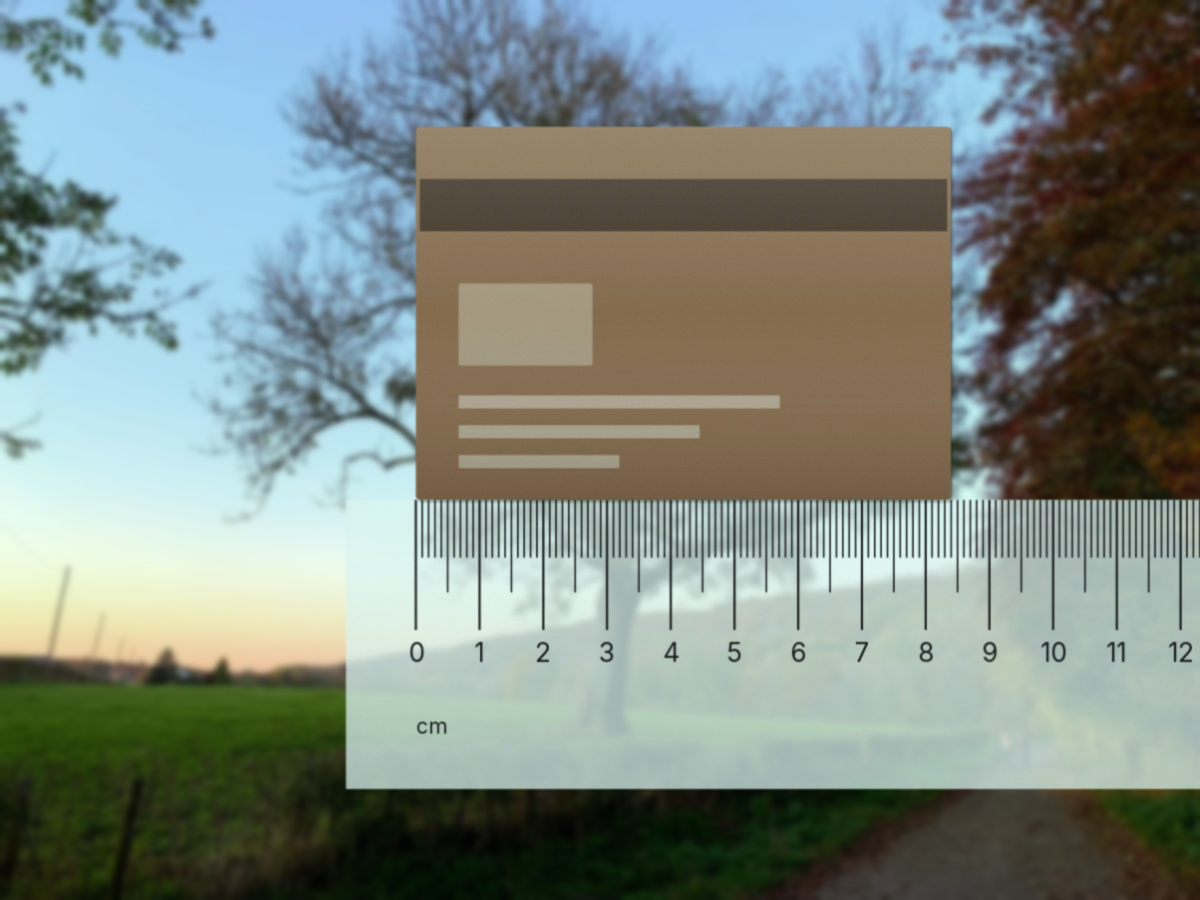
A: 8.4 (cm)
